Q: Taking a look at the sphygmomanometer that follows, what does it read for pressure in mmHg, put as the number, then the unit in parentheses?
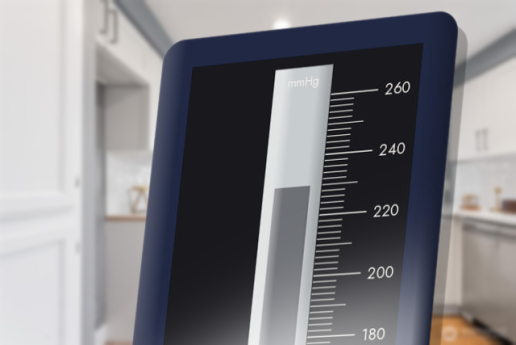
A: 230 (mmHg)
